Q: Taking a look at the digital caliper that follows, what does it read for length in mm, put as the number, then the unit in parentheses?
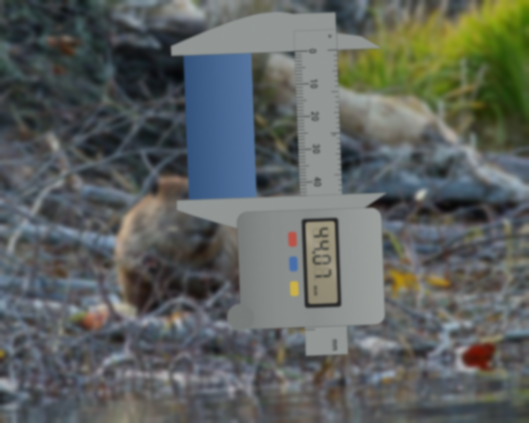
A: 44.07 (mm)
